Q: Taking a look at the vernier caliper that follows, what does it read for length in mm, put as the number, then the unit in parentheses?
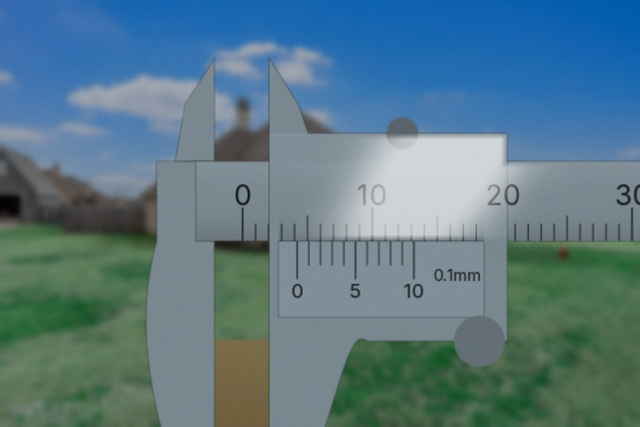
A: 4.2 (mm)
